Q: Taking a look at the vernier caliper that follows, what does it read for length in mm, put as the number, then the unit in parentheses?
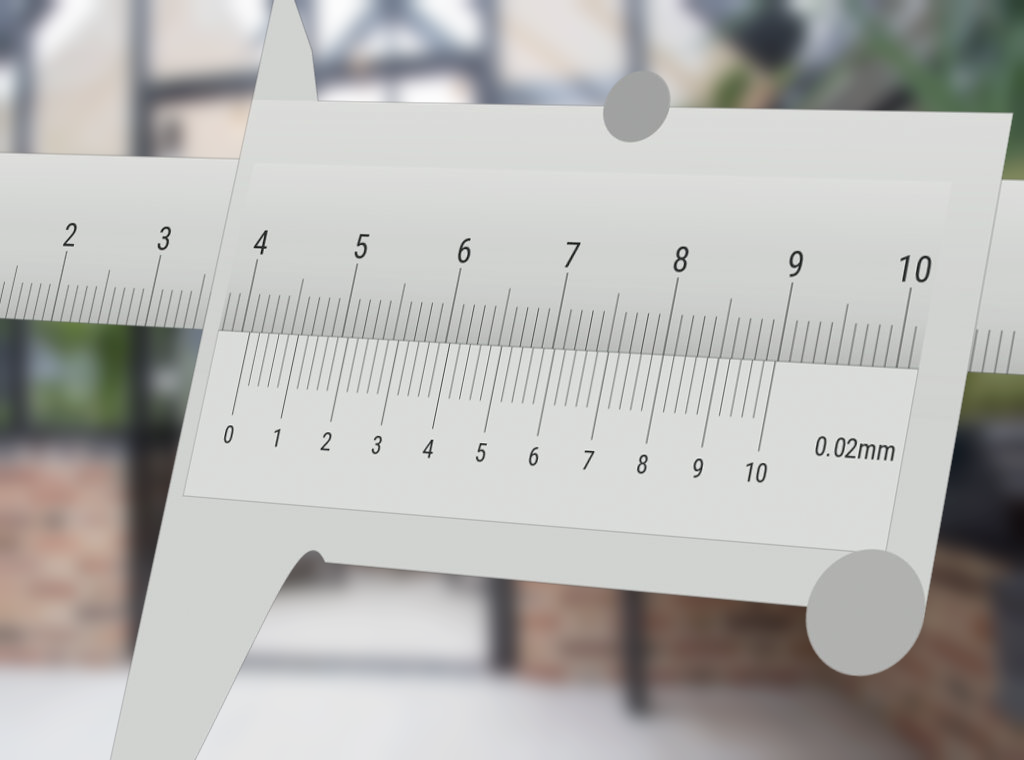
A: 40.8 (mm)
